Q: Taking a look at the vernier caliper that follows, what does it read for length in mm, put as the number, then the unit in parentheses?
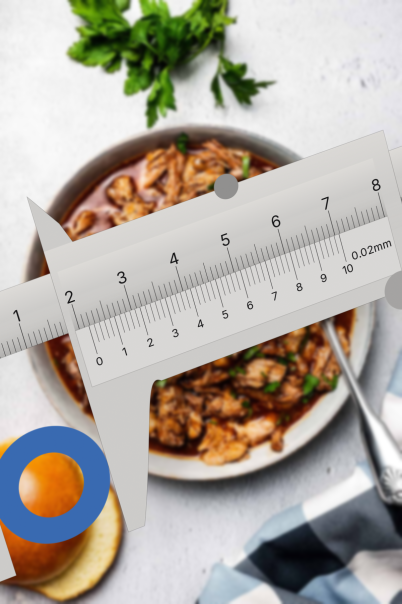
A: 21.8 (mm)
